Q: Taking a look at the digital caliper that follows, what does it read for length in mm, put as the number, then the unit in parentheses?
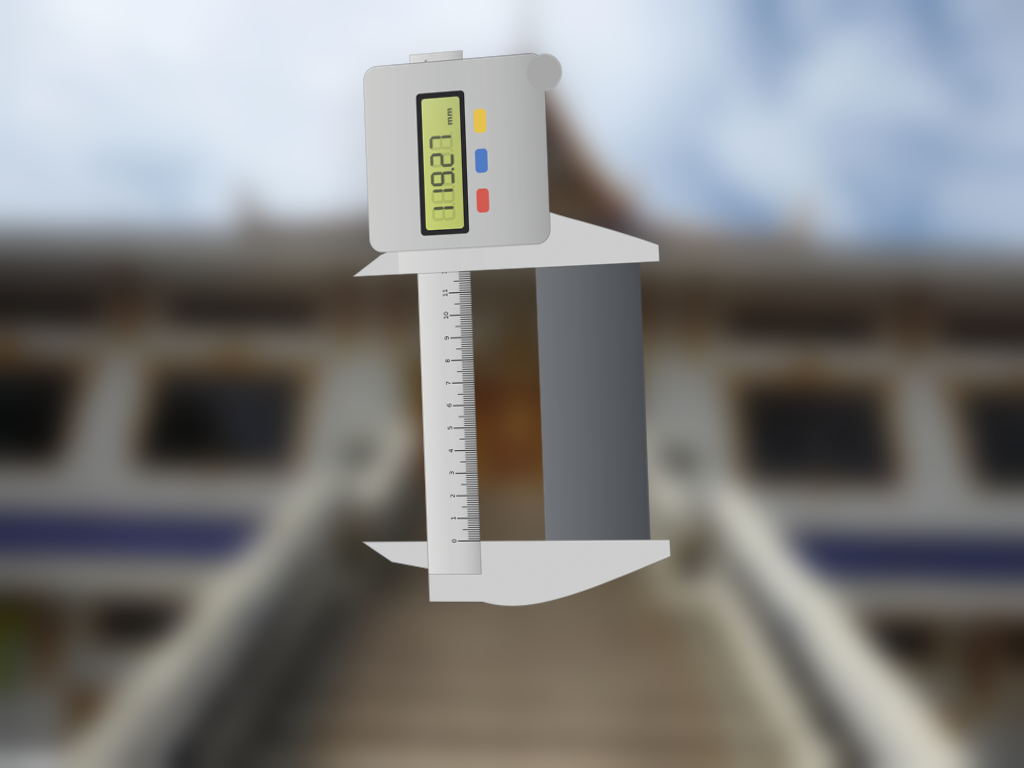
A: 119.27 (mm)
